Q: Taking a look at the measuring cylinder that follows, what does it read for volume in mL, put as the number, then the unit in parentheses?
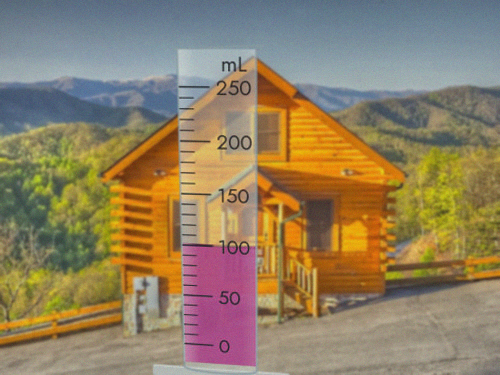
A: 100 (mL)
